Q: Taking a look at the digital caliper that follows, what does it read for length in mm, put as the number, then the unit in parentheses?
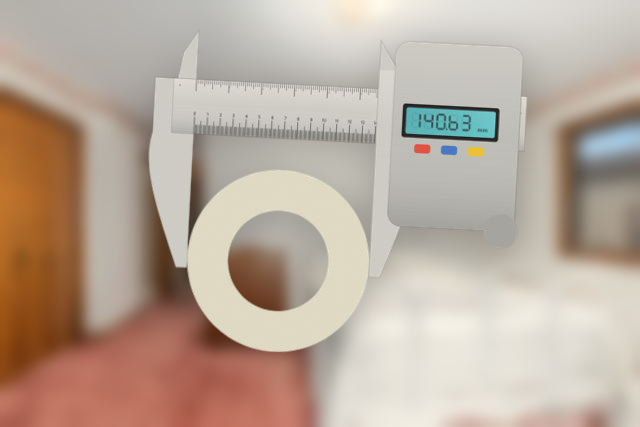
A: 140.63 (mm)
